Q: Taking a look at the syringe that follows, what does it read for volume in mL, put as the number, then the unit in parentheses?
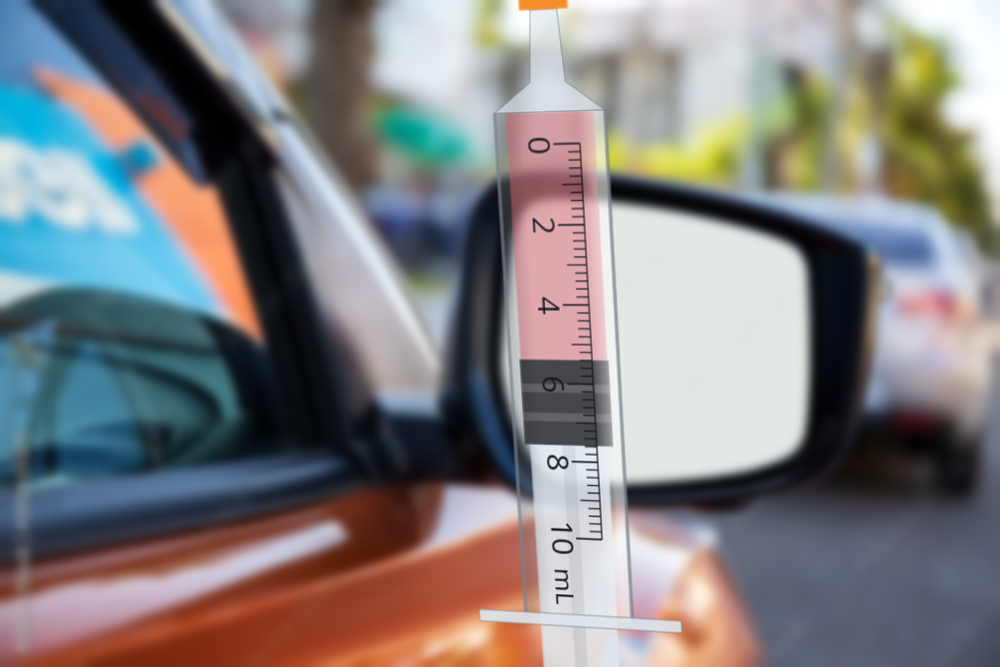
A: 5.4 (mL)
